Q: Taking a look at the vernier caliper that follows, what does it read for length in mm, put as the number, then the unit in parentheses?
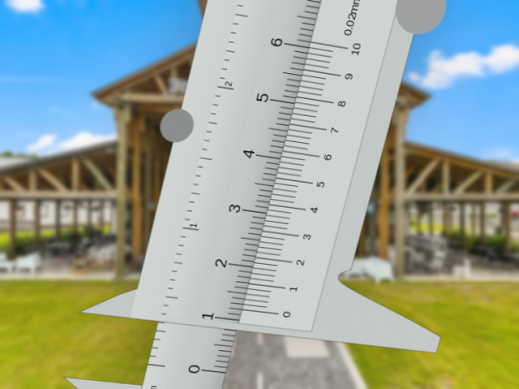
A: 12.0 (mm)
